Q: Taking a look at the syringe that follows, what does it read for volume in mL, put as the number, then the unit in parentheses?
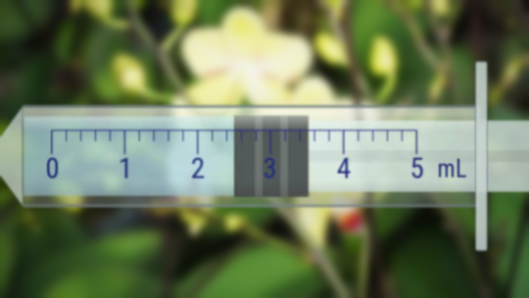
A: 2.5 (mL)
